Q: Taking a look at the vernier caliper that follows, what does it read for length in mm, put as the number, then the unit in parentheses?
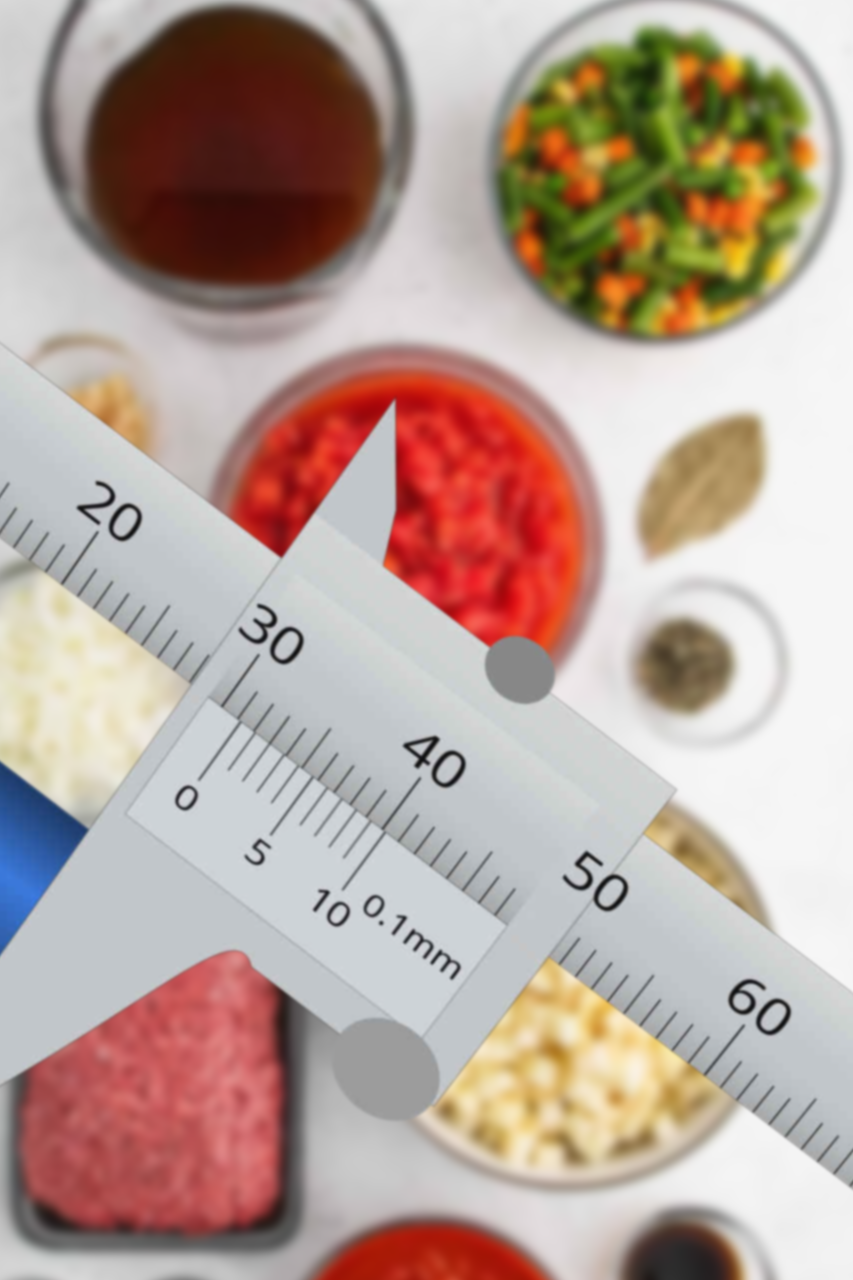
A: 31.2 (mm)
